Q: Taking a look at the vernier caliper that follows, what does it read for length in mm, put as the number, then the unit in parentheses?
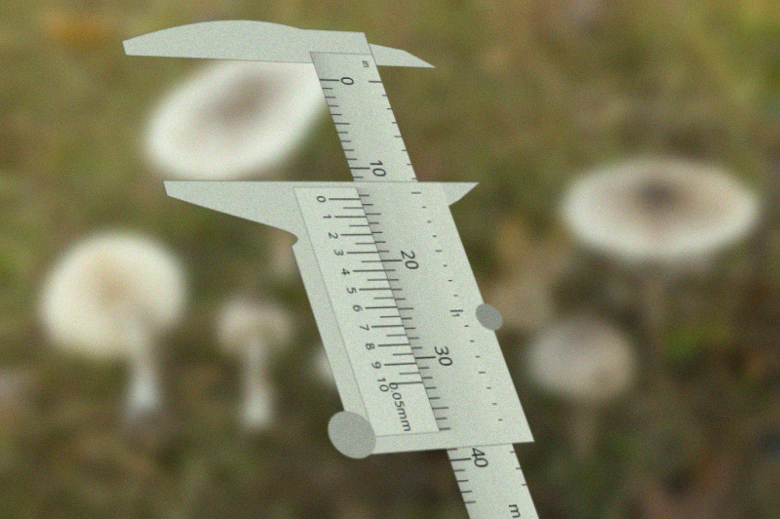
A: 13.4 (mm)
